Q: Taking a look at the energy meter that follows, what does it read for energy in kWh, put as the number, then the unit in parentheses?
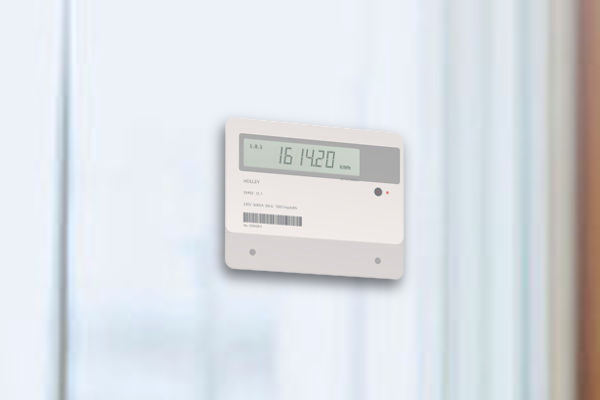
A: 1614.20 (kWh)
